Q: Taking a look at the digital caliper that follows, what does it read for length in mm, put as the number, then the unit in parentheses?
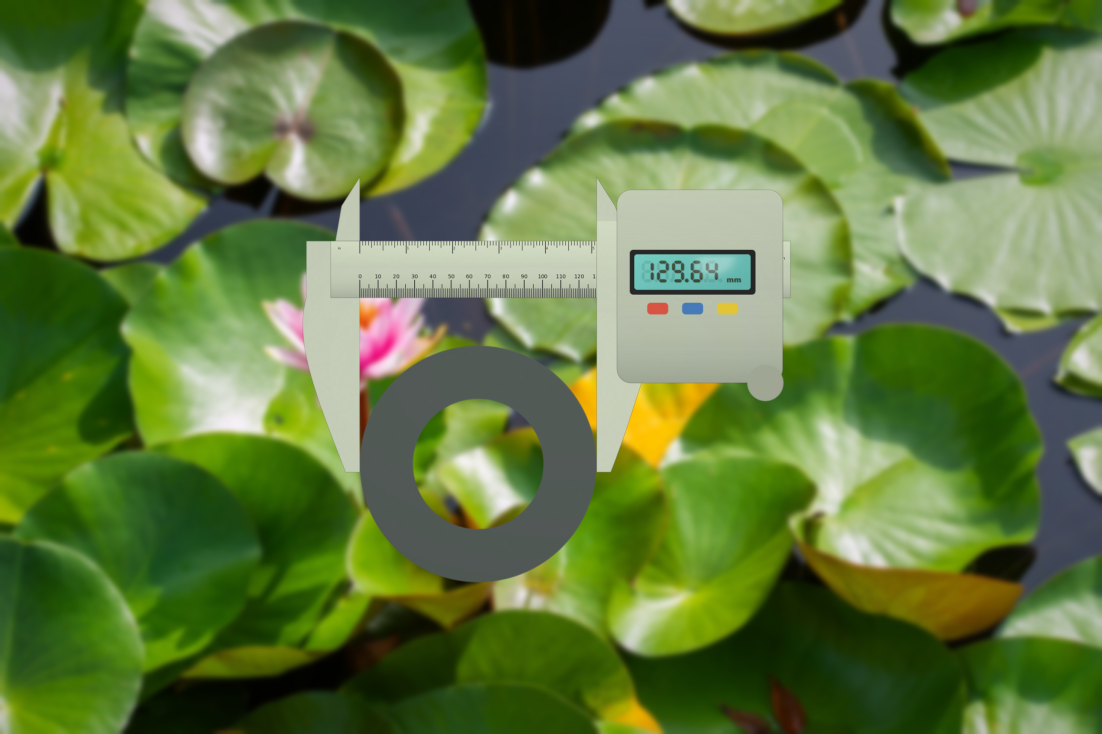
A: 129.64 (mm)
